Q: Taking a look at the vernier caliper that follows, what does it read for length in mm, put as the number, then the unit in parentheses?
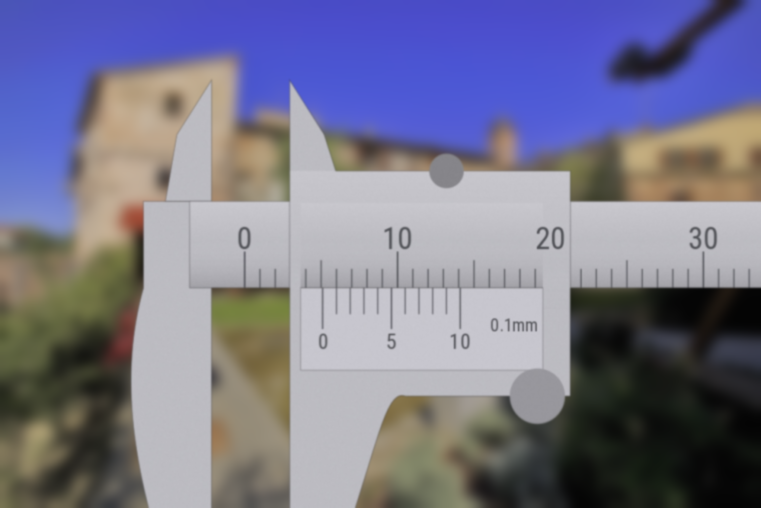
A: 5.1 (mm)
